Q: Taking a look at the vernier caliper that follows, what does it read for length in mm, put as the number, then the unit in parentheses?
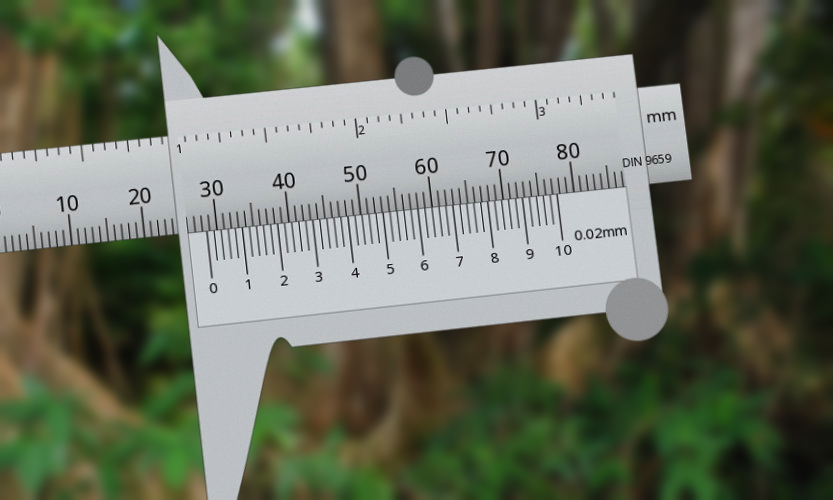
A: 28.6 (mm)
